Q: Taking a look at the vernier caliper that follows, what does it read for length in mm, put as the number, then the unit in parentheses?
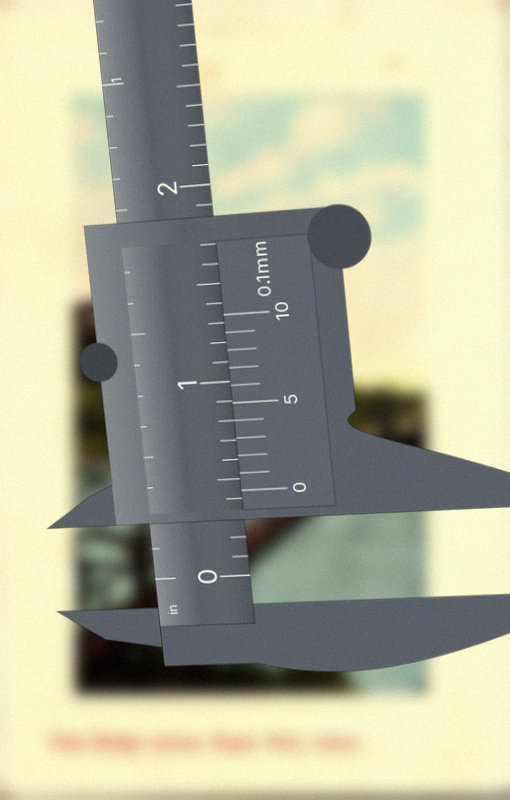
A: 4.4 (mm)
